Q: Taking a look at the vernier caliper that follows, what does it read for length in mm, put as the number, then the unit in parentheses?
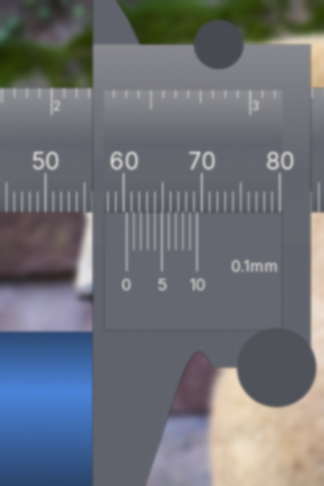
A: 60.4 (mm)
